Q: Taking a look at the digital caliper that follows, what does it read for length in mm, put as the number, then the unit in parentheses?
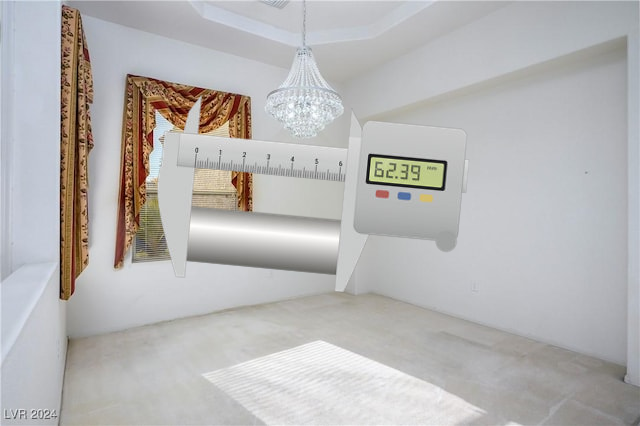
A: 62.39 (mm)
